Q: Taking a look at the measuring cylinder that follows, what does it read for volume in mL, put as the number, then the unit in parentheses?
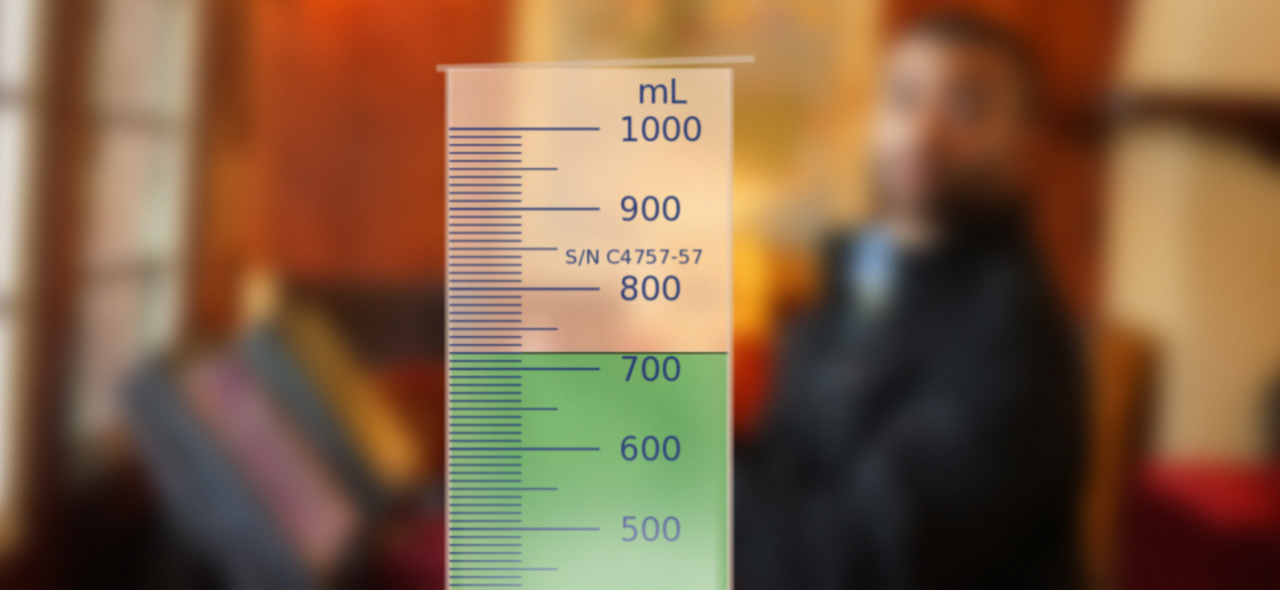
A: 720 (mL)
